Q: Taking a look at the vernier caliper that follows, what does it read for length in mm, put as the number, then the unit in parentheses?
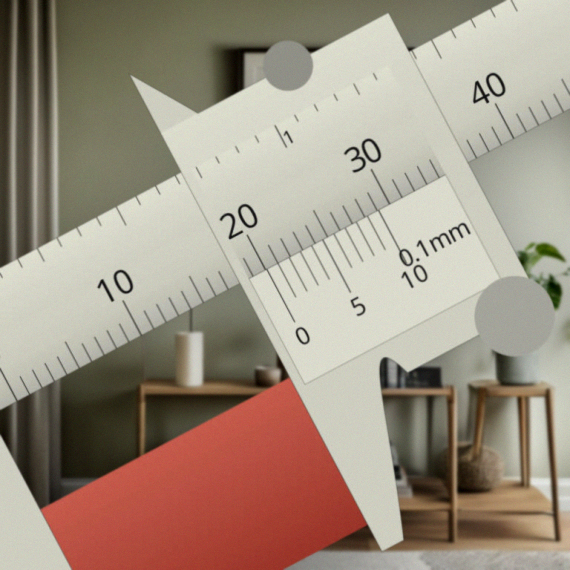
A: 20.1 (mm)
